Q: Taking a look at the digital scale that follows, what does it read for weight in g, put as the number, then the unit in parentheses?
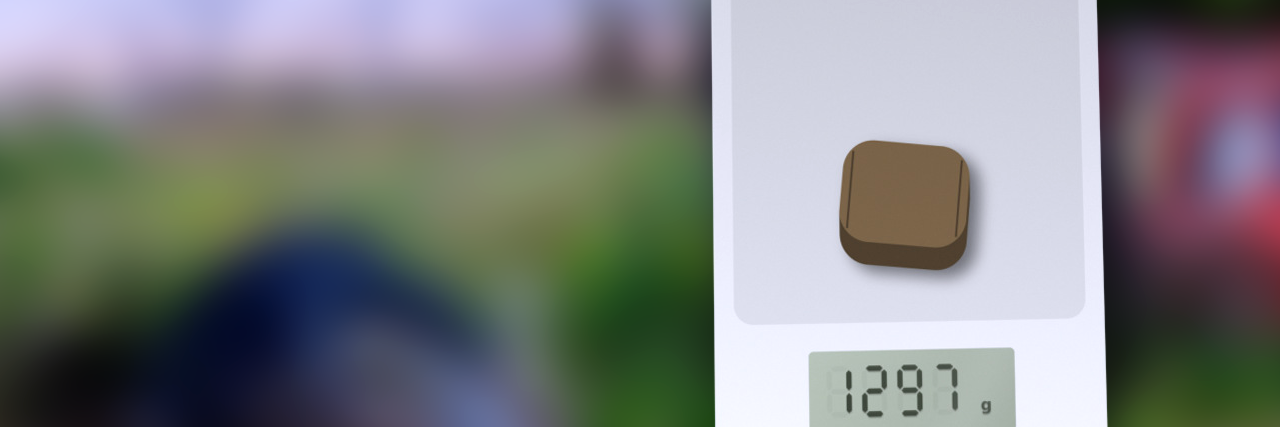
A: 1297 (g)
